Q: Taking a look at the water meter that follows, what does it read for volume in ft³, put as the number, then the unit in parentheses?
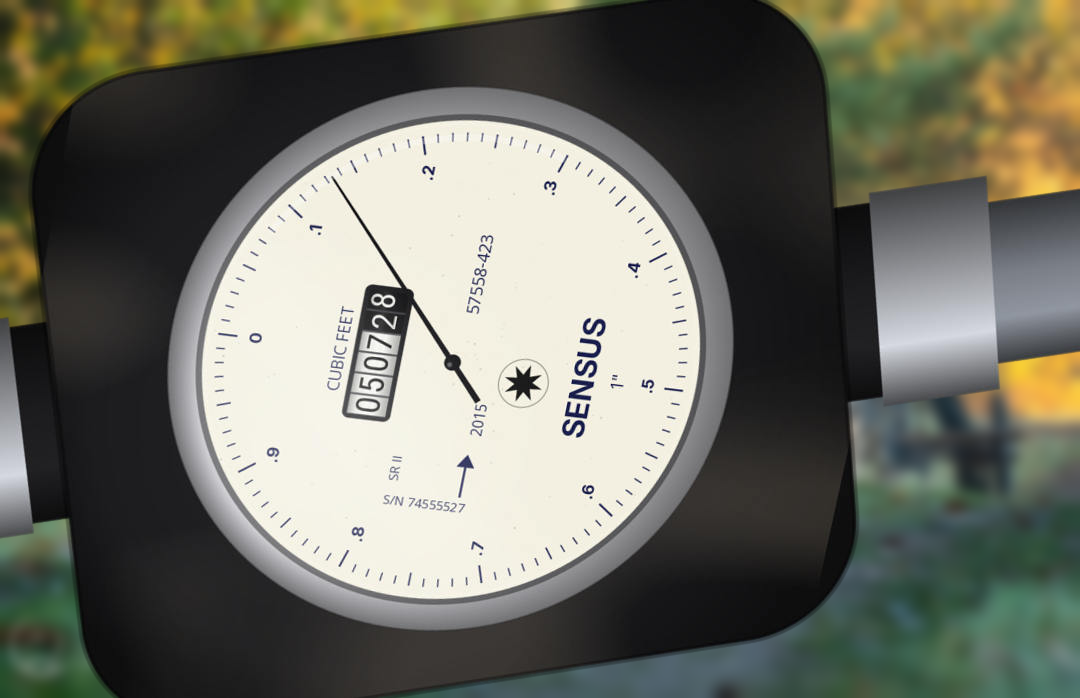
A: 50728.13 (ft³)
